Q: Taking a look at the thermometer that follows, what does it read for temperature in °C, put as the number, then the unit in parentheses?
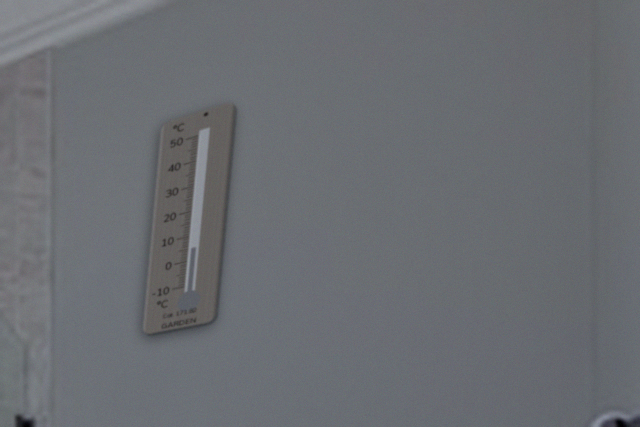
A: 5 (°C)
